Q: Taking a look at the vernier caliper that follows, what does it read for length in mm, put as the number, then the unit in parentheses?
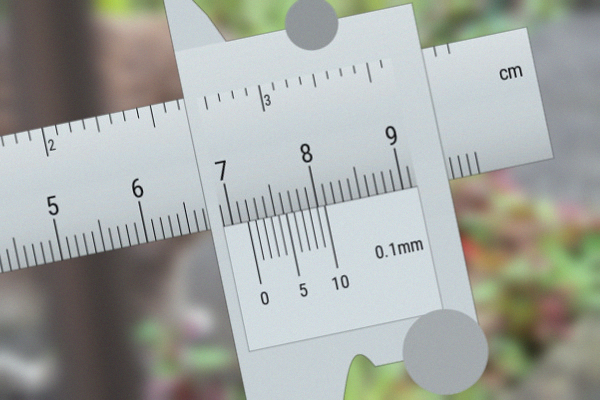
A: 71.8 (mm)
